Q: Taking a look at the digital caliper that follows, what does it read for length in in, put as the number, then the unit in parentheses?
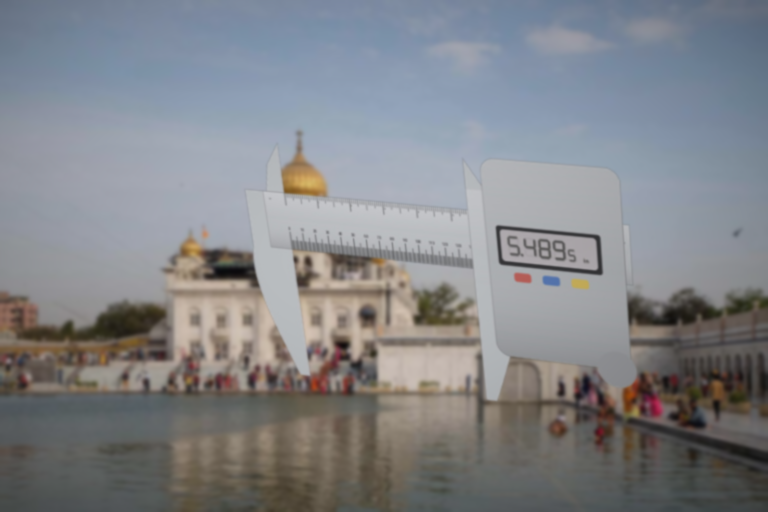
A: 5.4895 (in)
